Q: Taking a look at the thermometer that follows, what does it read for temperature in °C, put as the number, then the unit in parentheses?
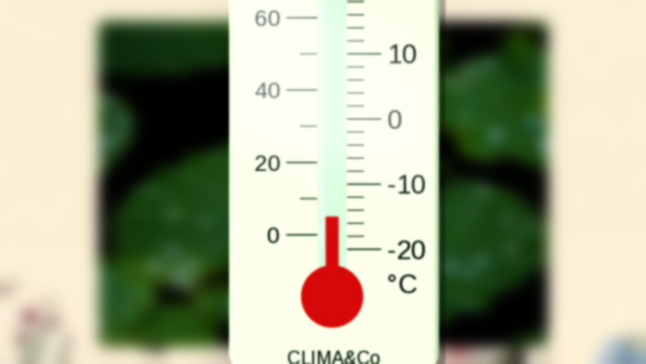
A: -15 (°C)
